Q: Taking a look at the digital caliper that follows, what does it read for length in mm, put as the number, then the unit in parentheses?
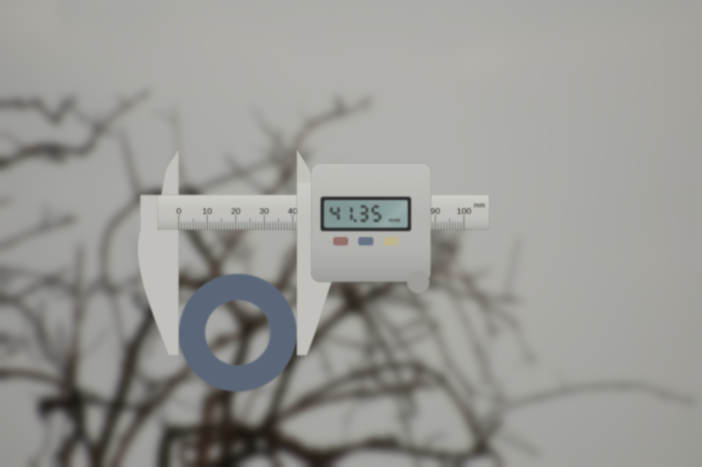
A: 41.35 (mm)
